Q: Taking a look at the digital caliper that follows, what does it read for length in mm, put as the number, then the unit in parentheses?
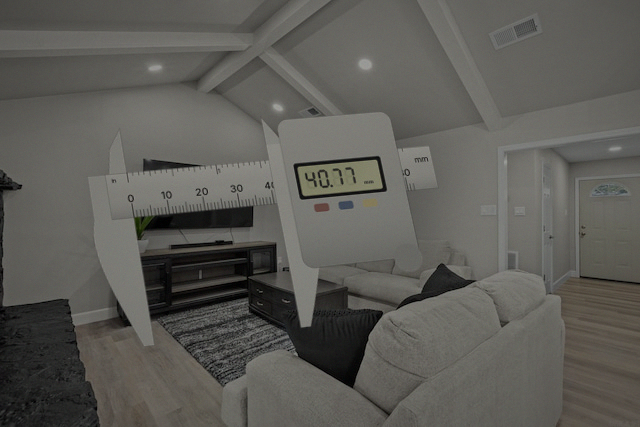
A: 40.77 (mm)
